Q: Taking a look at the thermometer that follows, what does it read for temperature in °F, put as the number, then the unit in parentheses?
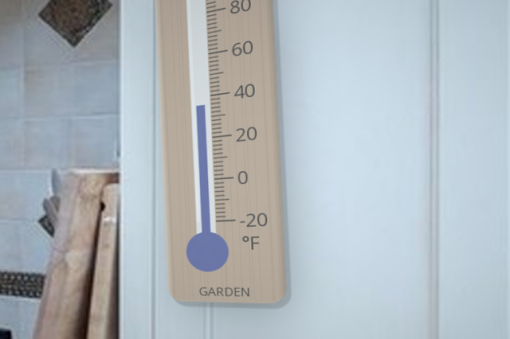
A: 36 (°F)
